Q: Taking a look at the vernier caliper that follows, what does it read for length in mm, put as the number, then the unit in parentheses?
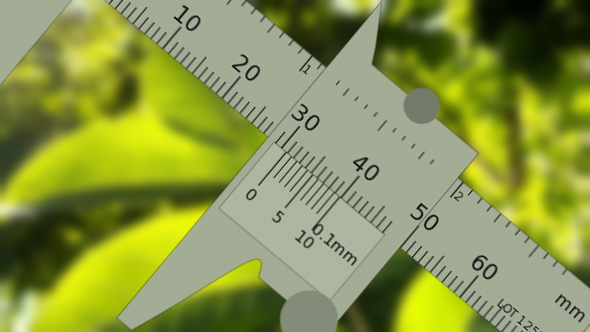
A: 30.8 (mm)
